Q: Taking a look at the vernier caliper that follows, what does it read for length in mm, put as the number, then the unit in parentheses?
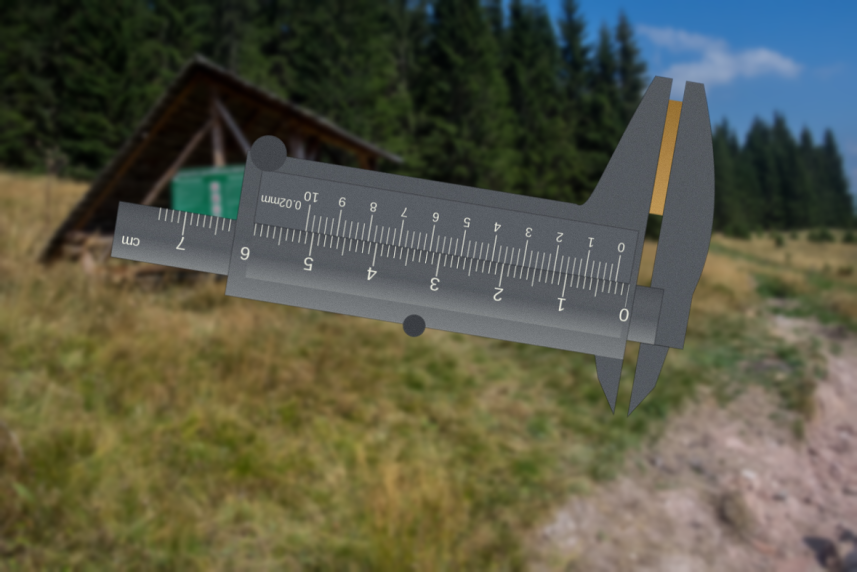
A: 2.2 (mm)
